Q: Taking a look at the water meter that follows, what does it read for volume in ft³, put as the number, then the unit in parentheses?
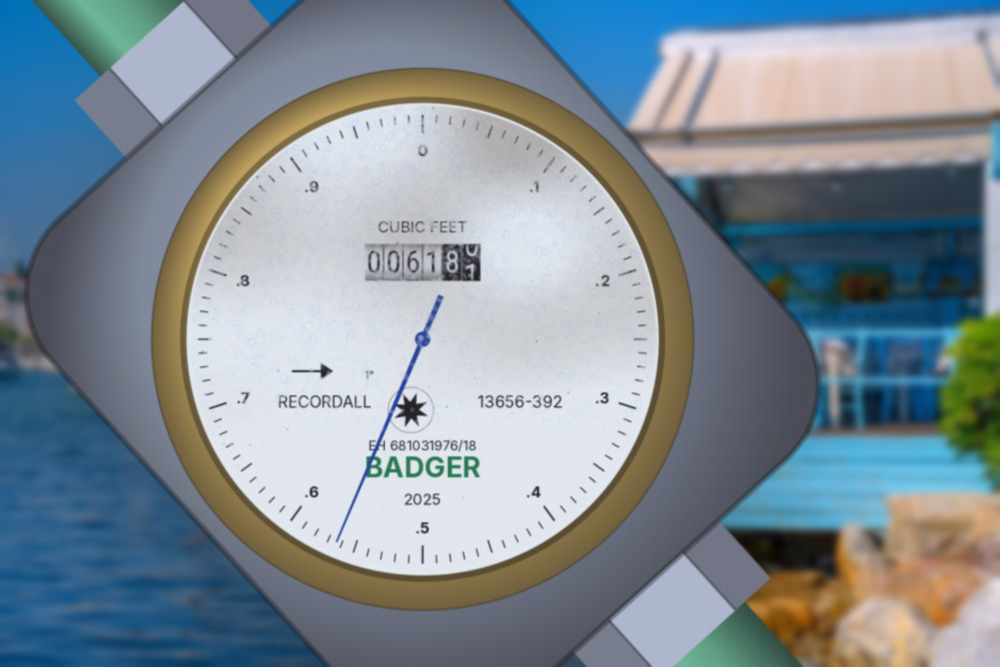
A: 6180.56 (ft³)
